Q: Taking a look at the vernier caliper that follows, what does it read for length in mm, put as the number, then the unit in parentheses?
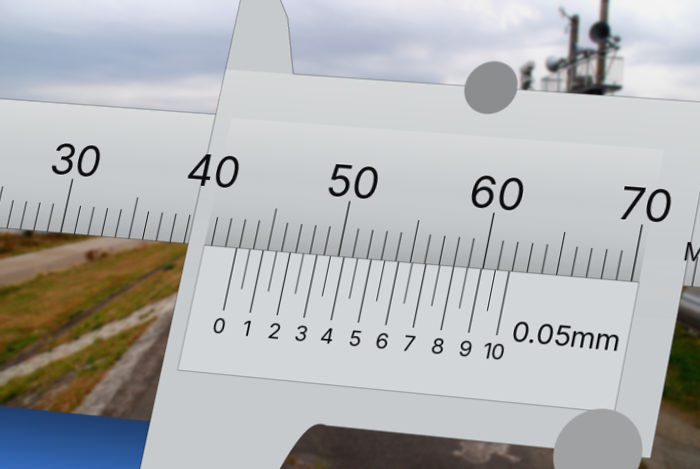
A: 42.8 (mm)
